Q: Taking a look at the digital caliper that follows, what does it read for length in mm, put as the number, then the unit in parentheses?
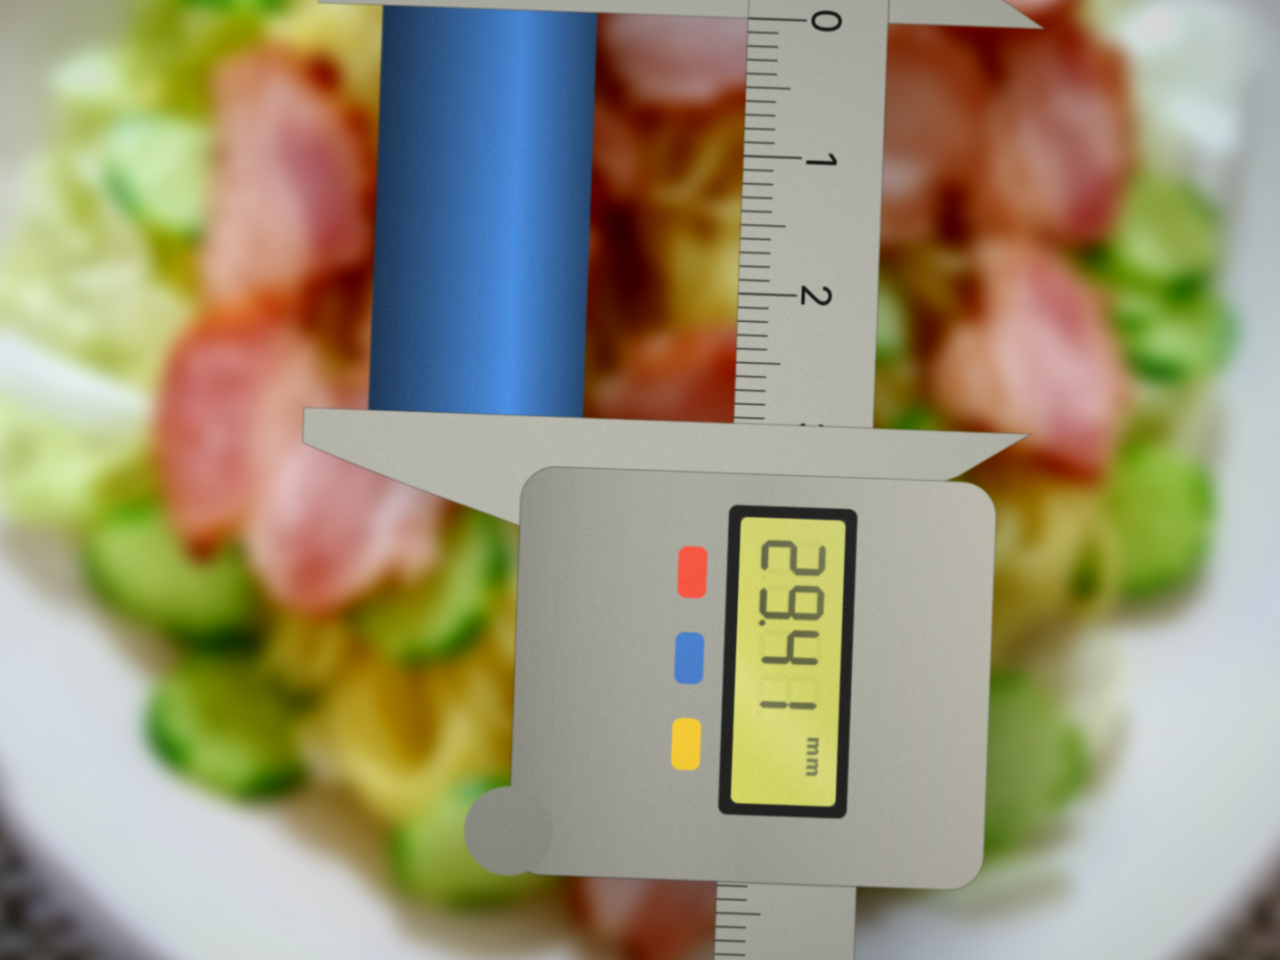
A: 29.41 (mm)
